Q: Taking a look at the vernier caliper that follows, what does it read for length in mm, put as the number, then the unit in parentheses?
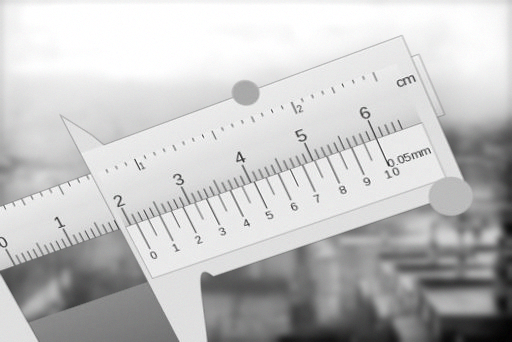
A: 21.0 (mm)
